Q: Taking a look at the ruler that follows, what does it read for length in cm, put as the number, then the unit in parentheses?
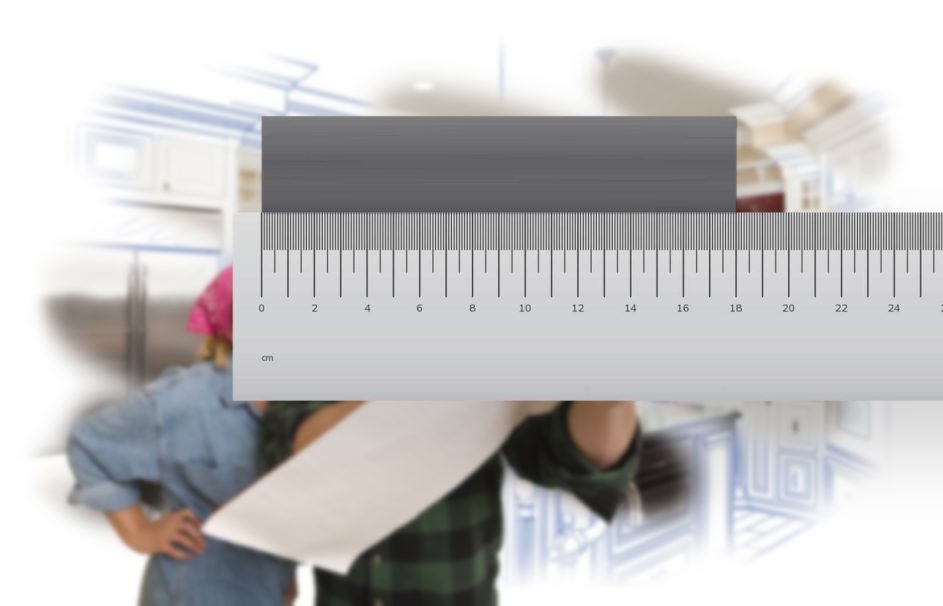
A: 18 (cm)
